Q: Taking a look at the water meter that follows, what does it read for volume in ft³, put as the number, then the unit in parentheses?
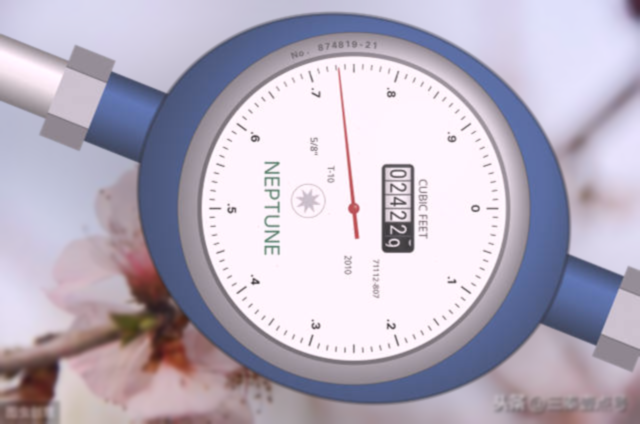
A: 24228.73 (ft³)
